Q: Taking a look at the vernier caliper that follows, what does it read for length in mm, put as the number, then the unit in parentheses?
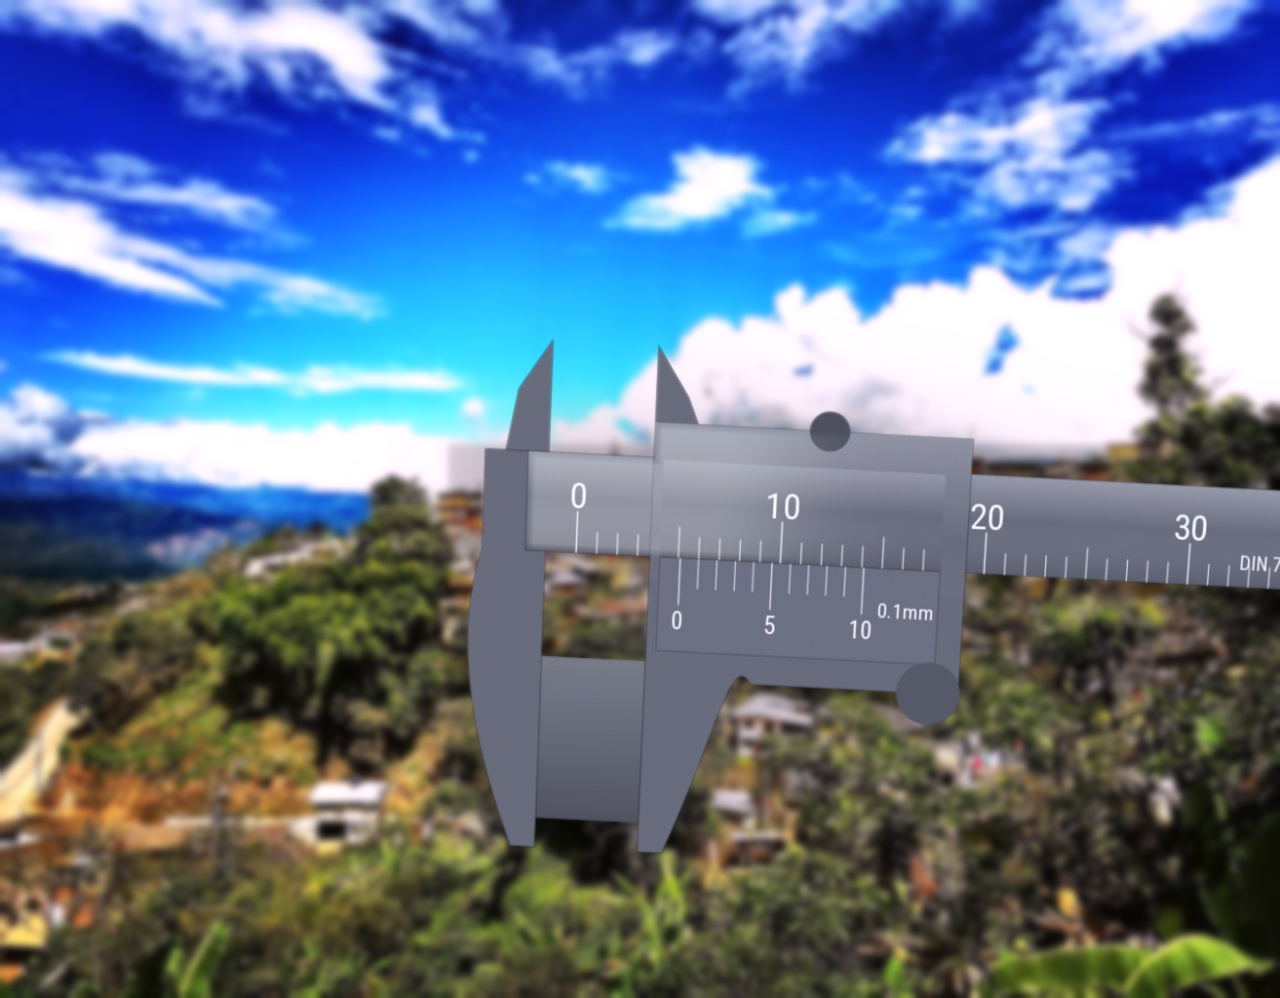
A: 5.1 (mm)
